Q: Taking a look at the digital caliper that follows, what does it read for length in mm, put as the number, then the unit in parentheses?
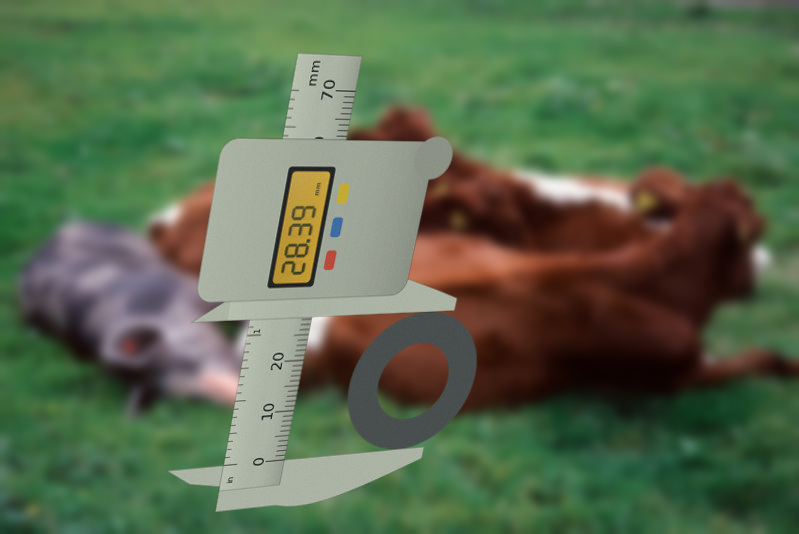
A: 28.39 (mm)
